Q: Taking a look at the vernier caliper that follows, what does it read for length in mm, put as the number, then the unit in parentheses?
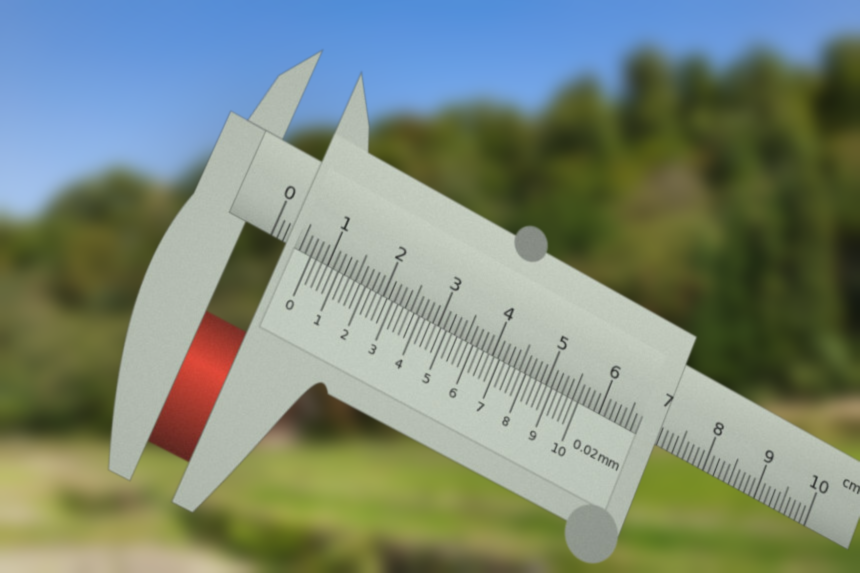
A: 7.0 (mm)
